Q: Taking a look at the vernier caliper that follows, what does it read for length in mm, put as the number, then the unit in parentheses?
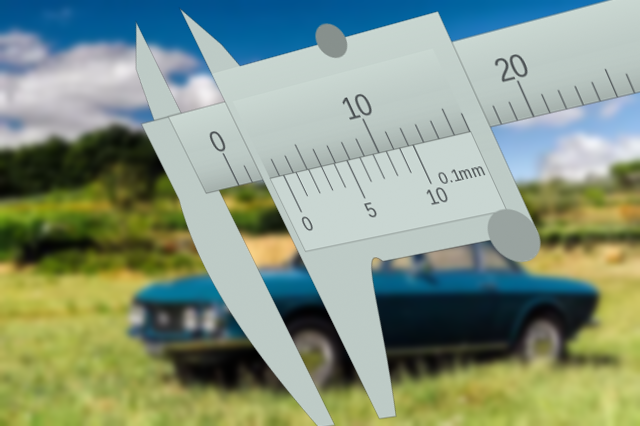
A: 3.3 (mm)
